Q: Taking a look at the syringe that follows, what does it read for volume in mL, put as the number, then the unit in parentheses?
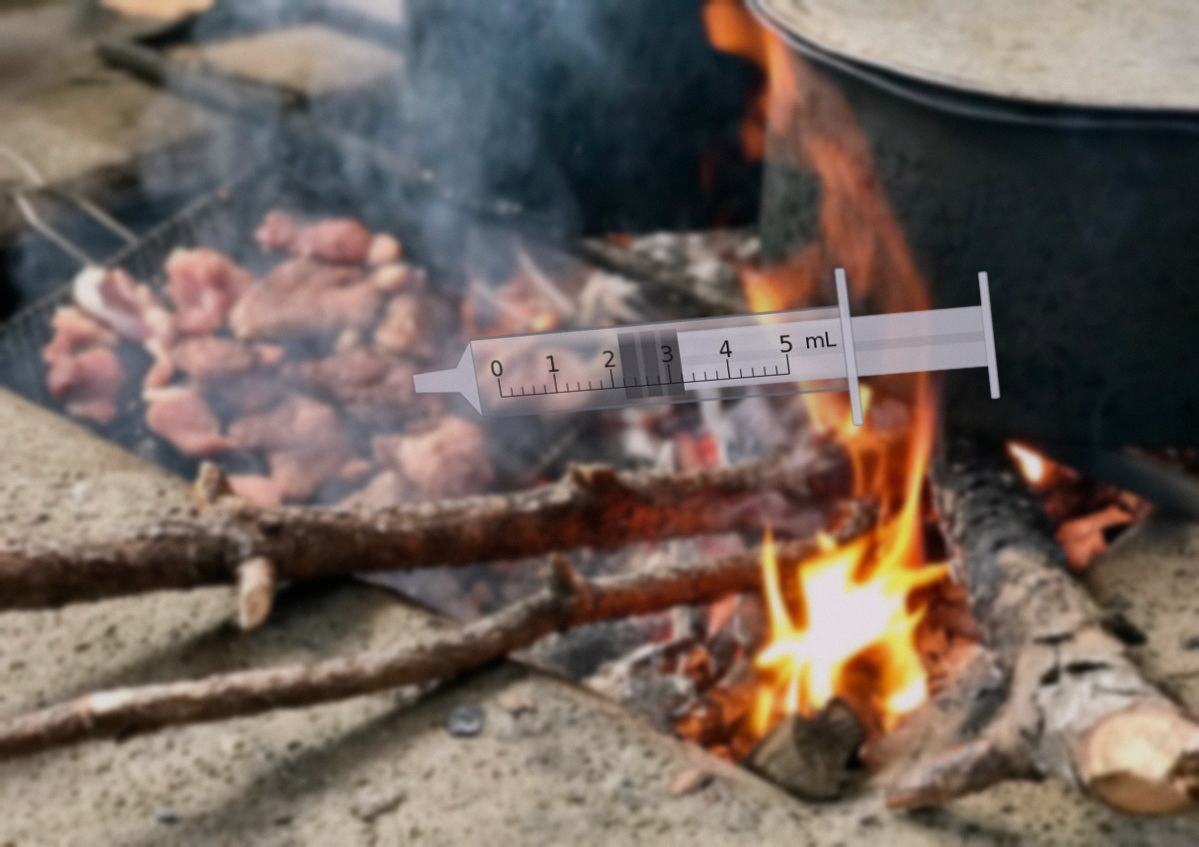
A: 2.2 (mL)
